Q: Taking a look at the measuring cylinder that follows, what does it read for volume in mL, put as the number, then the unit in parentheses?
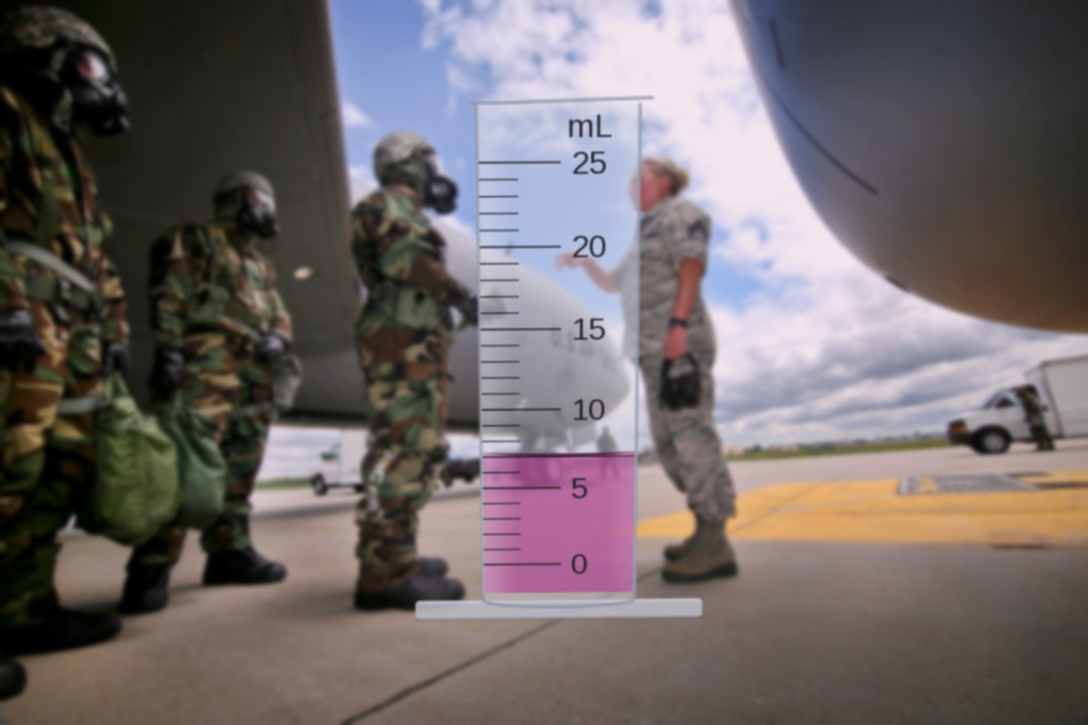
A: 7 (mL)
